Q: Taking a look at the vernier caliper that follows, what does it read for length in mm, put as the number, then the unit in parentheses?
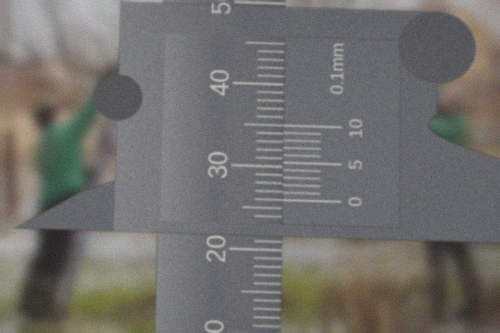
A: 26.0 (mm)
